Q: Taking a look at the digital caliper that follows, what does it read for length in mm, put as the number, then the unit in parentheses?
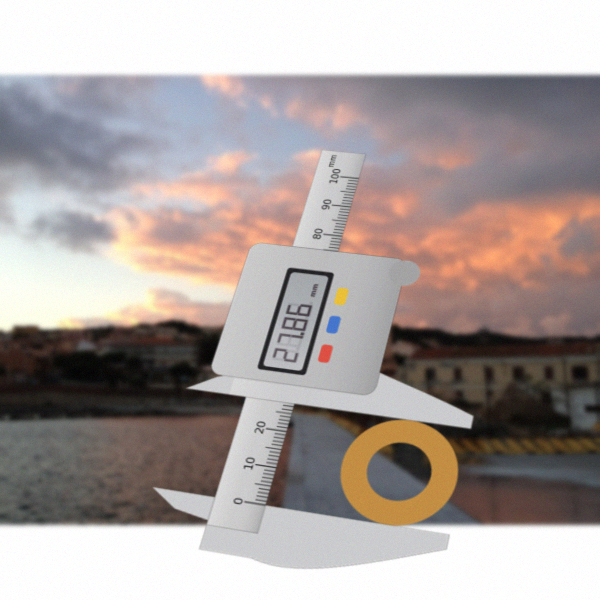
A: 27.86 (mm)
